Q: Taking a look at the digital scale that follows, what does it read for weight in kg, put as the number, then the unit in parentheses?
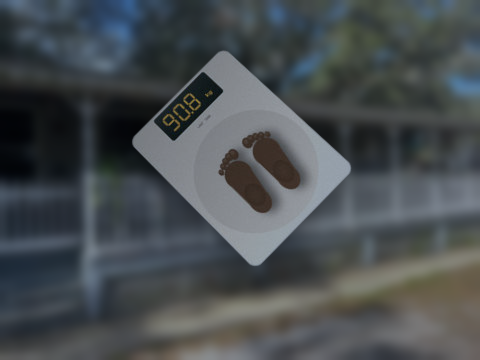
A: 90.8 (kg)
